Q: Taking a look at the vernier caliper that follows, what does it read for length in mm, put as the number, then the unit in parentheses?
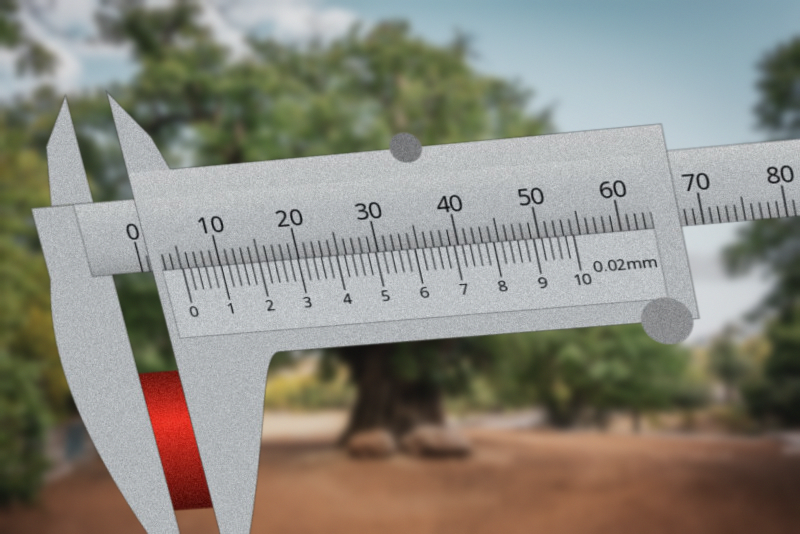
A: 5.2 (mm)
